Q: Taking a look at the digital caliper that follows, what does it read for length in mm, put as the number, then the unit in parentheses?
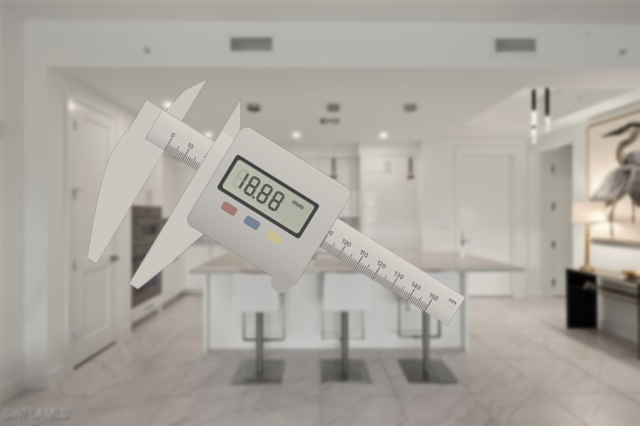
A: 18.88 (mm)
